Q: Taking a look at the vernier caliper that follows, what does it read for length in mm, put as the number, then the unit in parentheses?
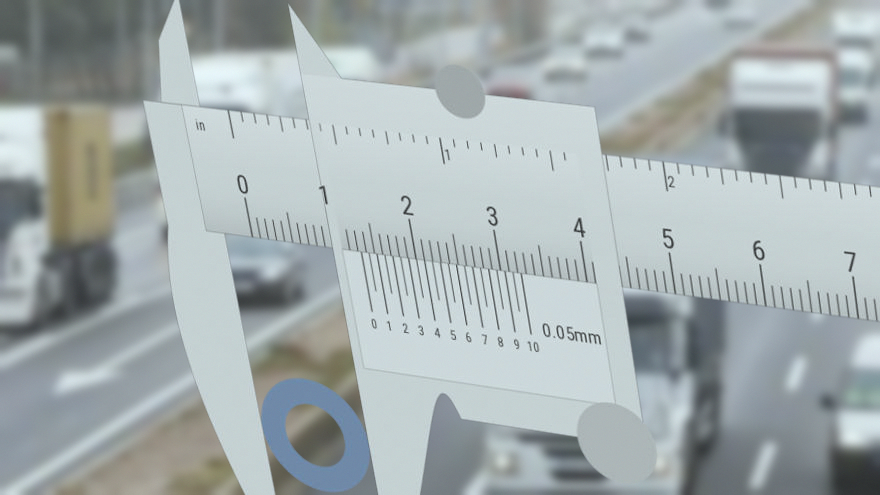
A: 13.4 (mm)
